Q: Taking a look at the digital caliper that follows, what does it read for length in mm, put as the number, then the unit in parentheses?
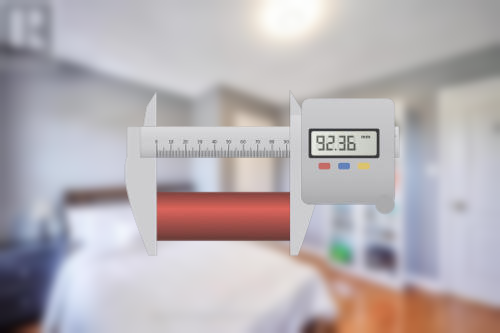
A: 92.36 (mm)
